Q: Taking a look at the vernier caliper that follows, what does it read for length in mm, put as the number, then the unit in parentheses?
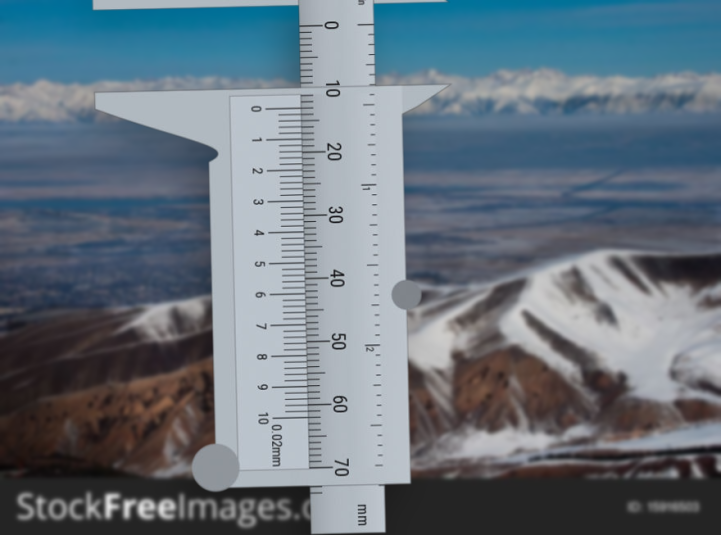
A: 13.0 (mm)
